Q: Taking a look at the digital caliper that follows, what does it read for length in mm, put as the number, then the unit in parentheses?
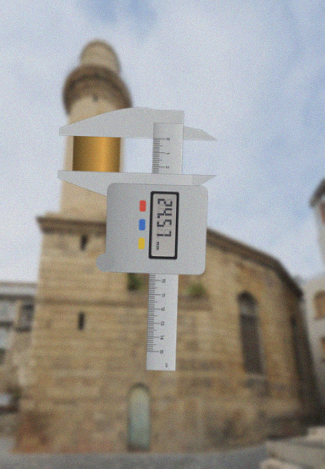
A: 24.57 (mm)
